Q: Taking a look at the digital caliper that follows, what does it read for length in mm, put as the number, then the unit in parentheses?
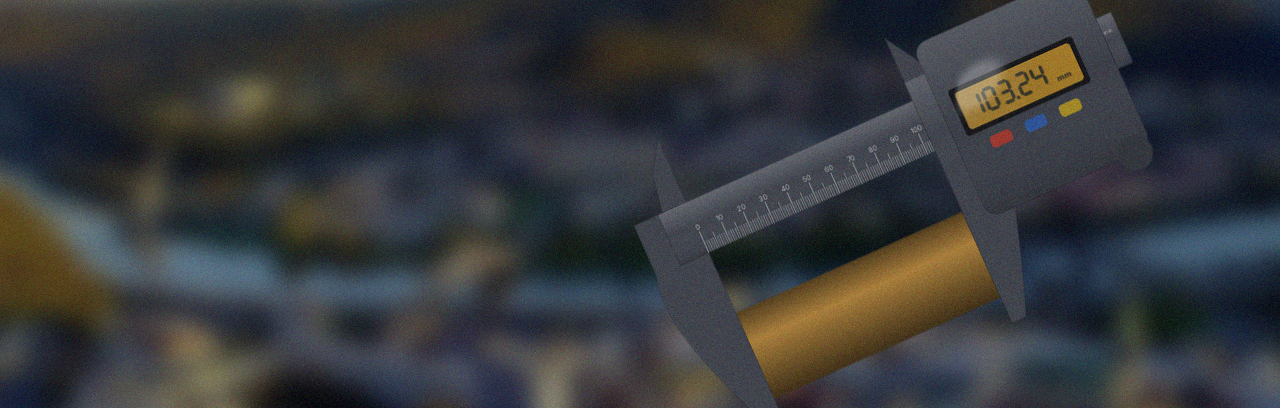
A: 103.24 (mm)
